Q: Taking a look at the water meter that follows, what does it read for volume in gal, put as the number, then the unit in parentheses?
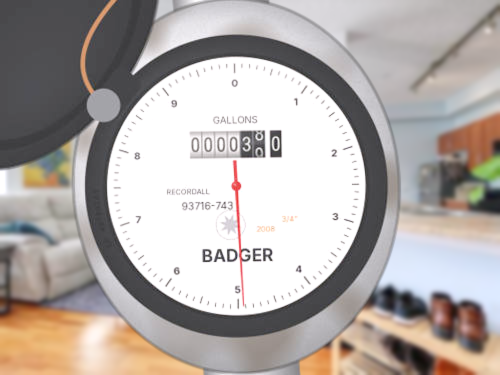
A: 384.9 (gal)
